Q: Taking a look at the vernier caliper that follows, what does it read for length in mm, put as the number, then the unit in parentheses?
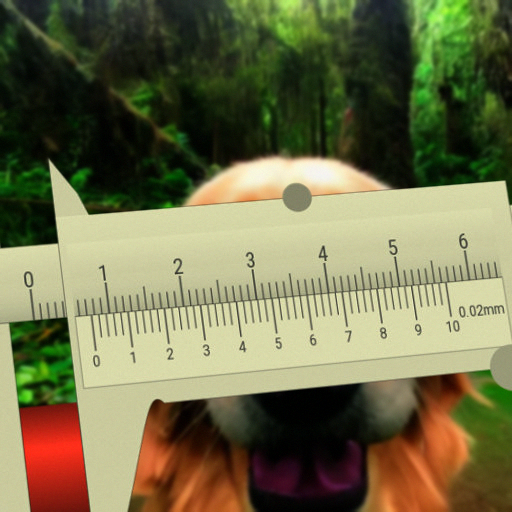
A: 7.6 (mm)
